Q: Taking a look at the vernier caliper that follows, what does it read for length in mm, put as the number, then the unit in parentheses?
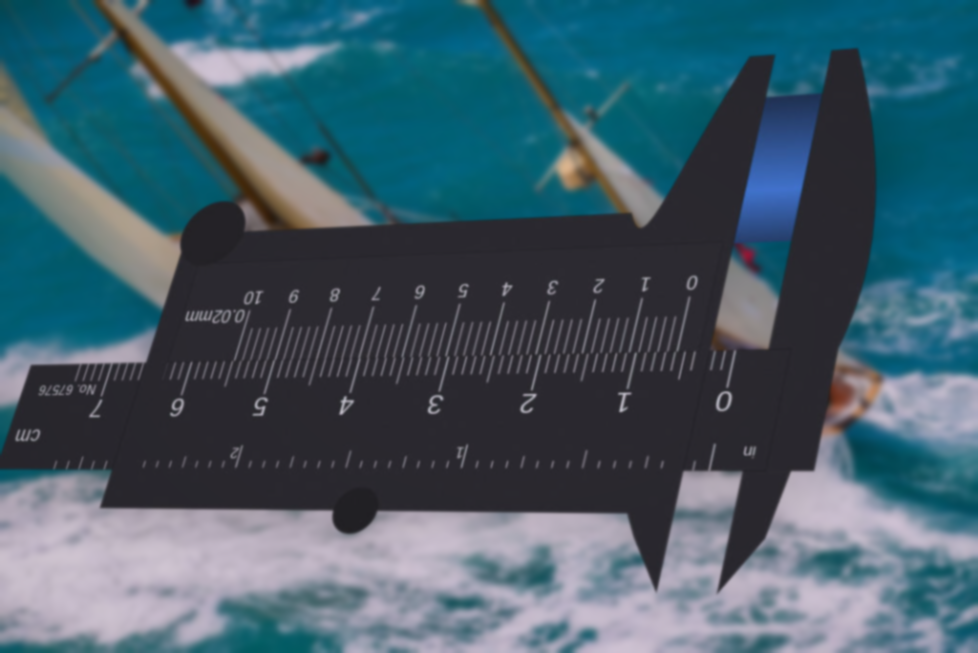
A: 5.8 (mm)
